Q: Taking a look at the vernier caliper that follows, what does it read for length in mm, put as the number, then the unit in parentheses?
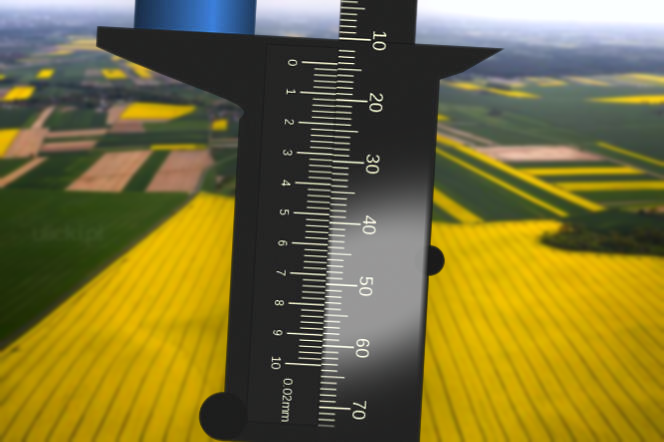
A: 14.2 (mm)
